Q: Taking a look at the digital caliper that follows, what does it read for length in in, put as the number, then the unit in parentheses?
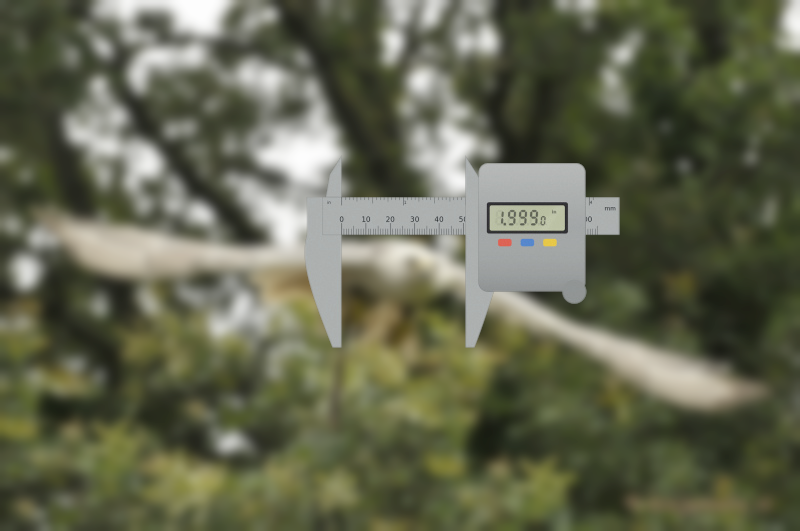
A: 1.9990 (in)
